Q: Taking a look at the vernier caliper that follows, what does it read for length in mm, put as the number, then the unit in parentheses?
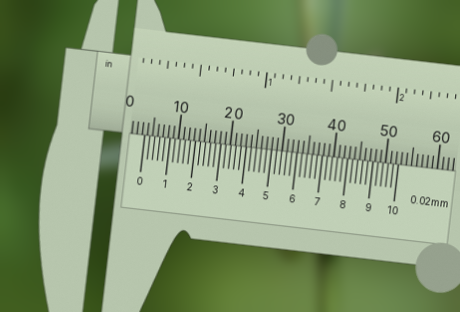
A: 3.5 (mm)
